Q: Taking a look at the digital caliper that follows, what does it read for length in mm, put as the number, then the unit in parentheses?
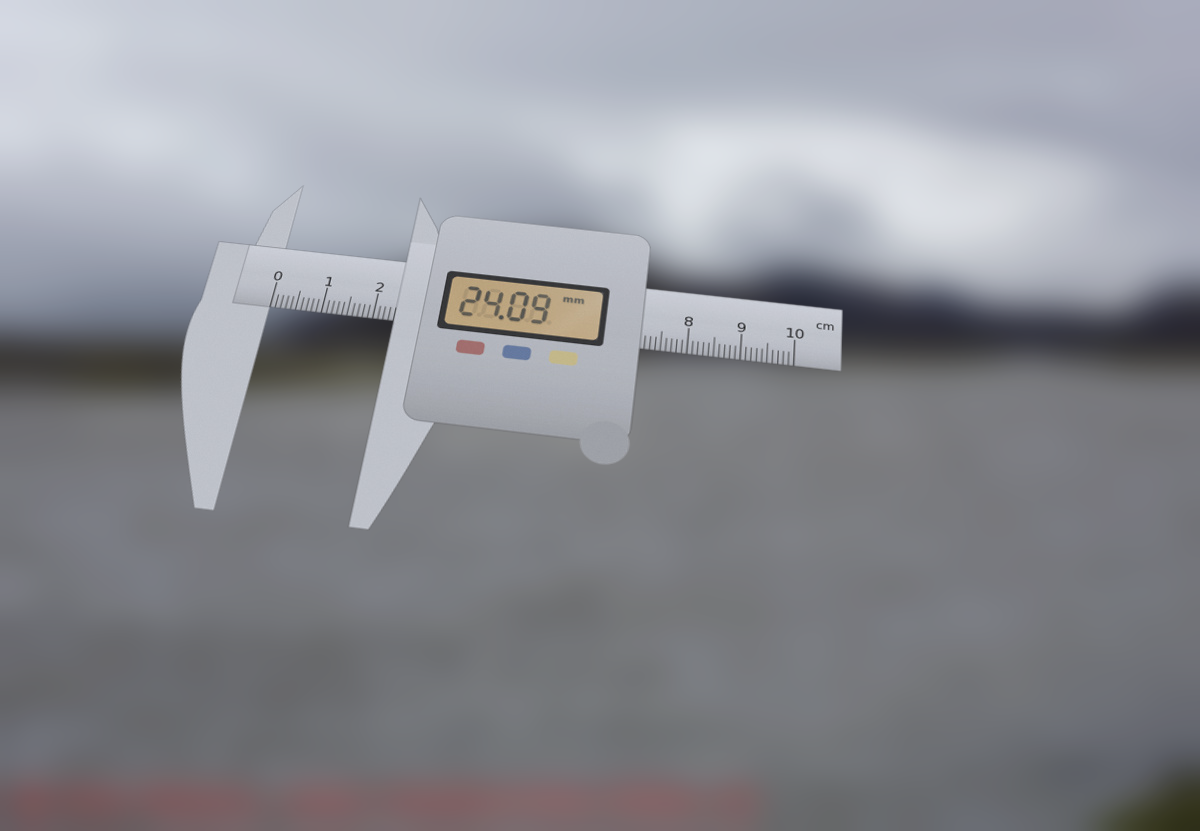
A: 24.09 (mm)
